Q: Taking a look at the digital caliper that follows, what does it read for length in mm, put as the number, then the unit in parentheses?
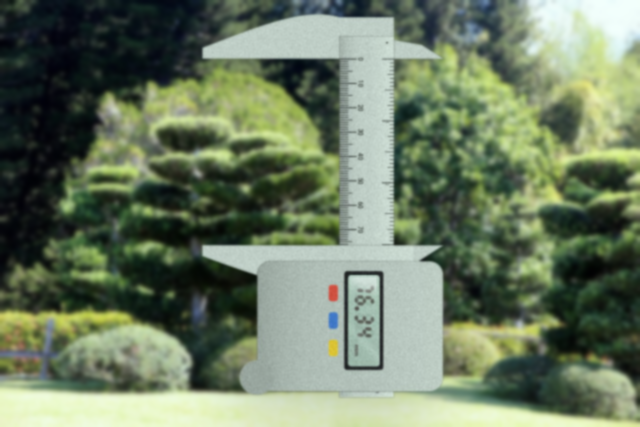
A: 76.34 (mm)
